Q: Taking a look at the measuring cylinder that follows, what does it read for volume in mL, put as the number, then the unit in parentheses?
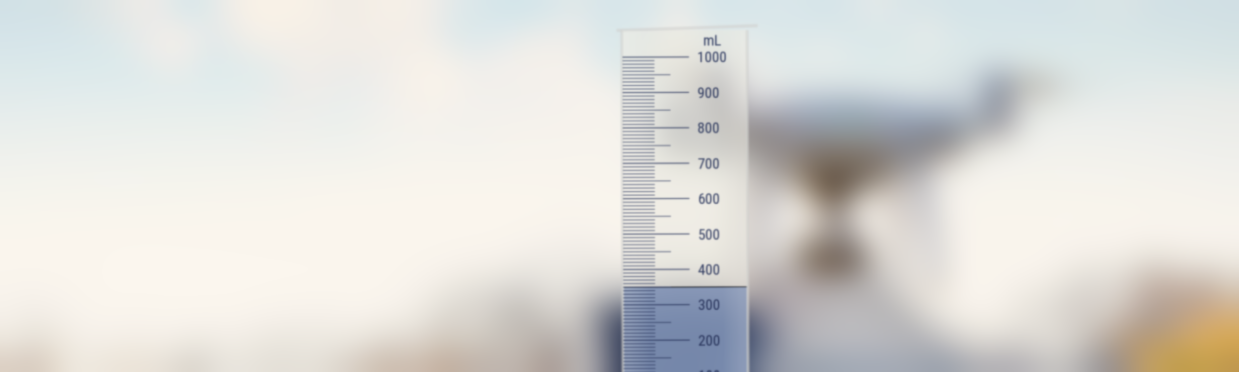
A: 350 (mL)
